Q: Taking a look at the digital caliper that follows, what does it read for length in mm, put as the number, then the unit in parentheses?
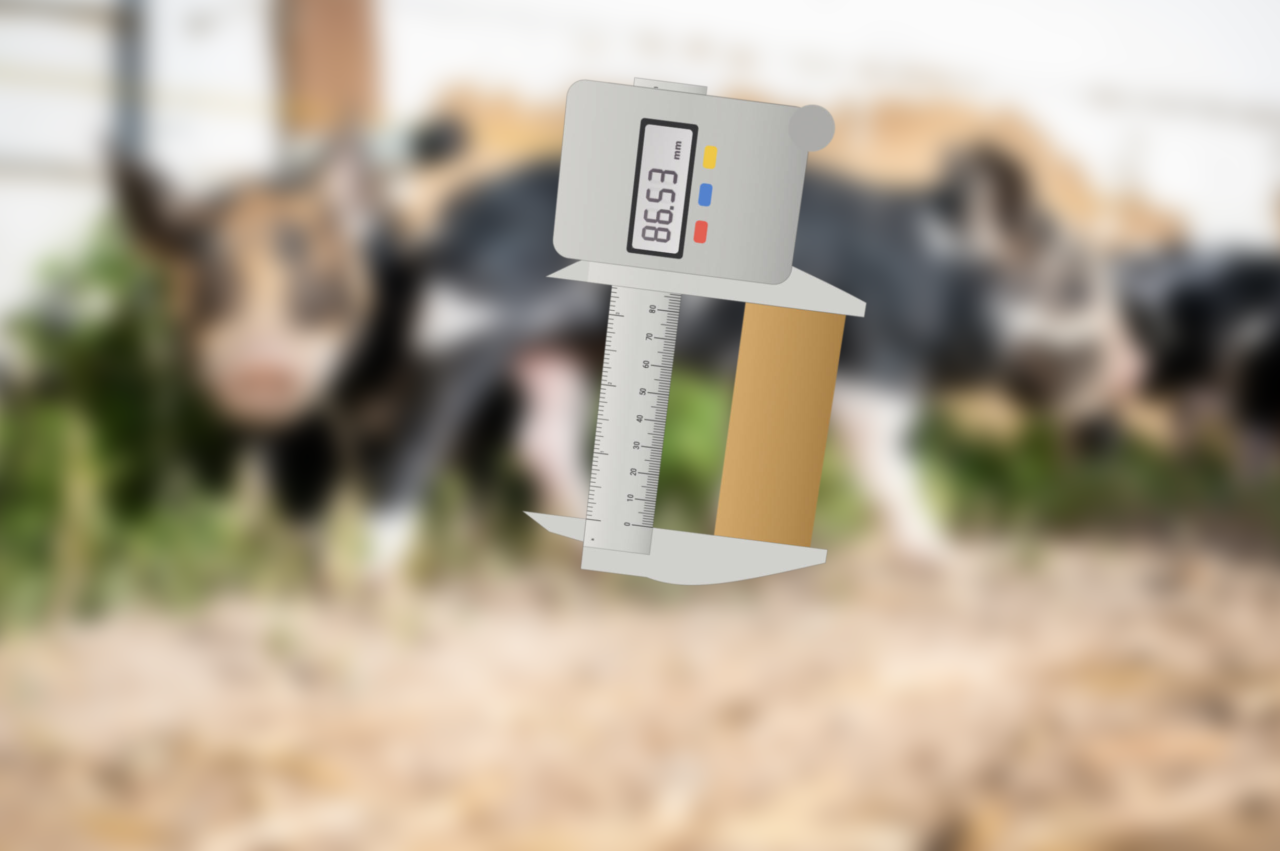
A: 86.53 (mm)
